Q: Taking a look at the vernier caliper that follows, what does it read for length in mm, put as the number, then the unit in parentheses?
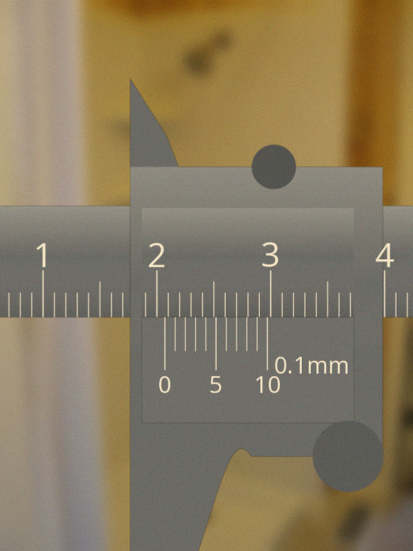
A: 20.7 (mm)
